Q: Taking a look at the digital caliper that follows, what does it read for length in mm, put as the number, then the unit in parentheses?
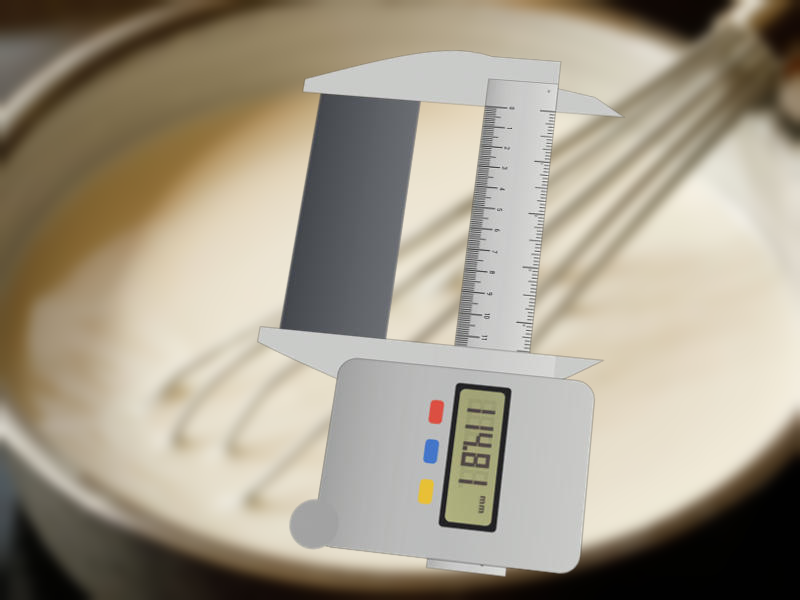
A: 114.81 (mm)
